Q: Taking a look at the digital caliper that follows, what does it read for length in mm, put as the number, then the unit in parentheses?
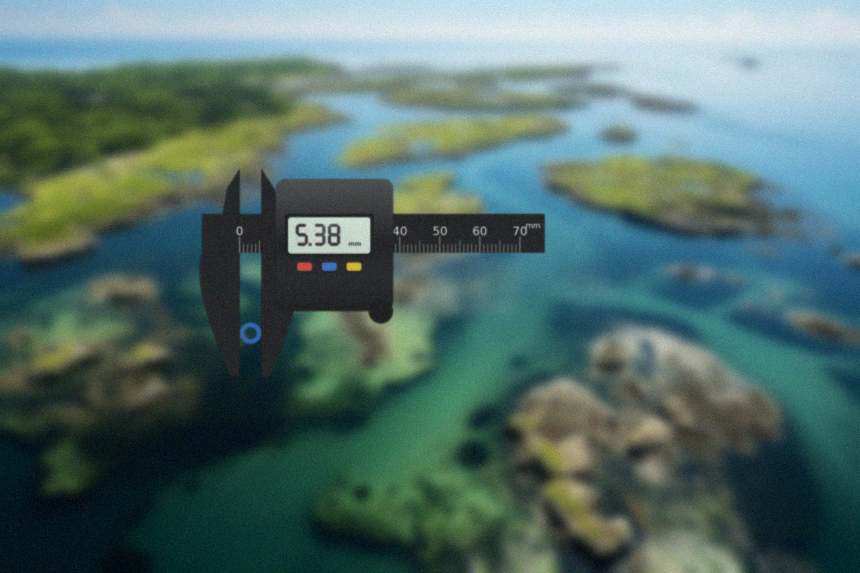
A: 5.38 (mm)
